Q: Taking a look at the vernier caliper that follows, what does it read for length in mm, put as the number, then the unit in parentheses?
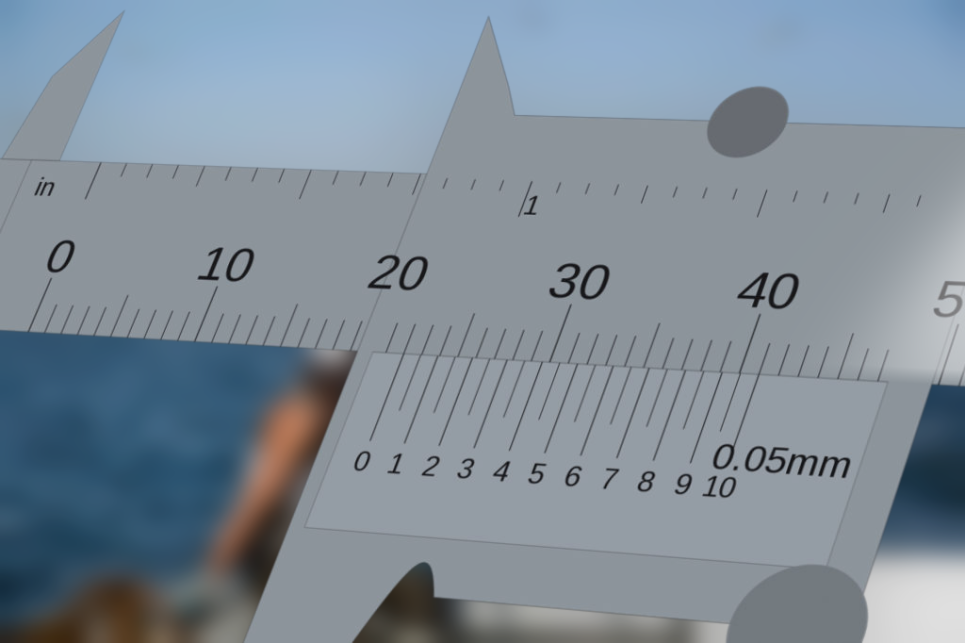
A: 22.0 (mm)
